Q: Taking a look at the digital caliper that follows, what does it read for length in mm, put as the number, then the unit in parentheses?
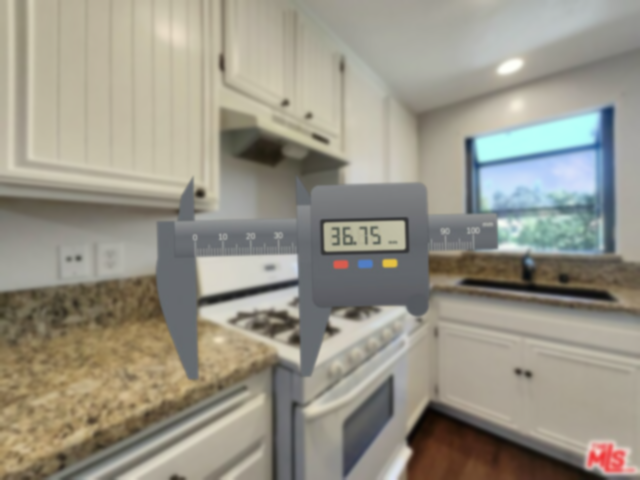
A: 36.75 (mm)
